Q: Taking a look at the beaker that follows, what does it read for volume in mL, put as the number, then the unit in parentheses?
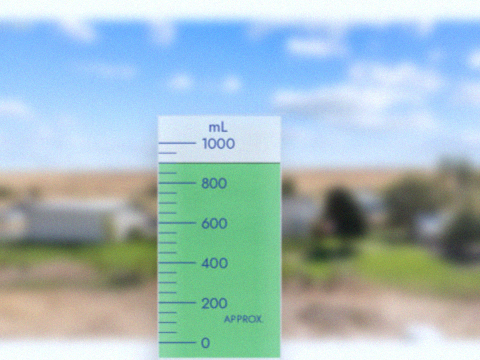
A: 900 (mL)
